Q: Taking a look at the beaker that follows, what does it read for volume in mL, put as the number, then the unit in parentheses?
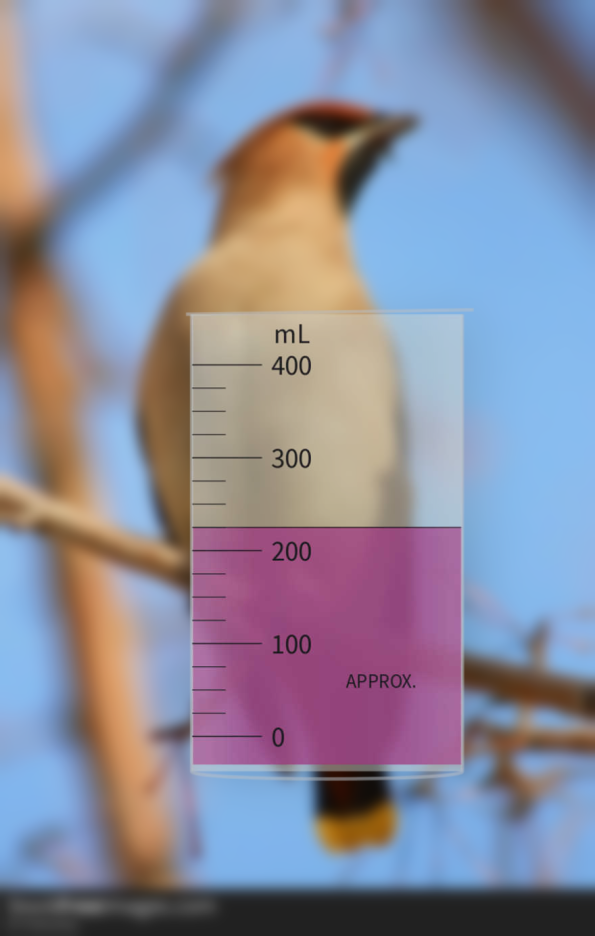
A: 225 (mL)
